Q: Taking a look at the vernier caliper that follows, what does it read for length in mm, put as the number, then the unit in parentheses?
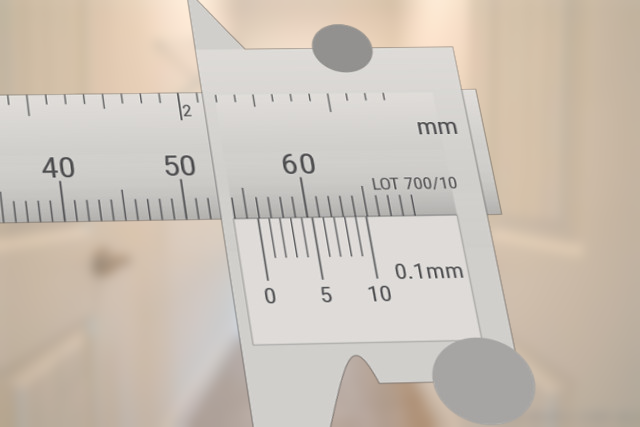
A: 55.9 (mm)
